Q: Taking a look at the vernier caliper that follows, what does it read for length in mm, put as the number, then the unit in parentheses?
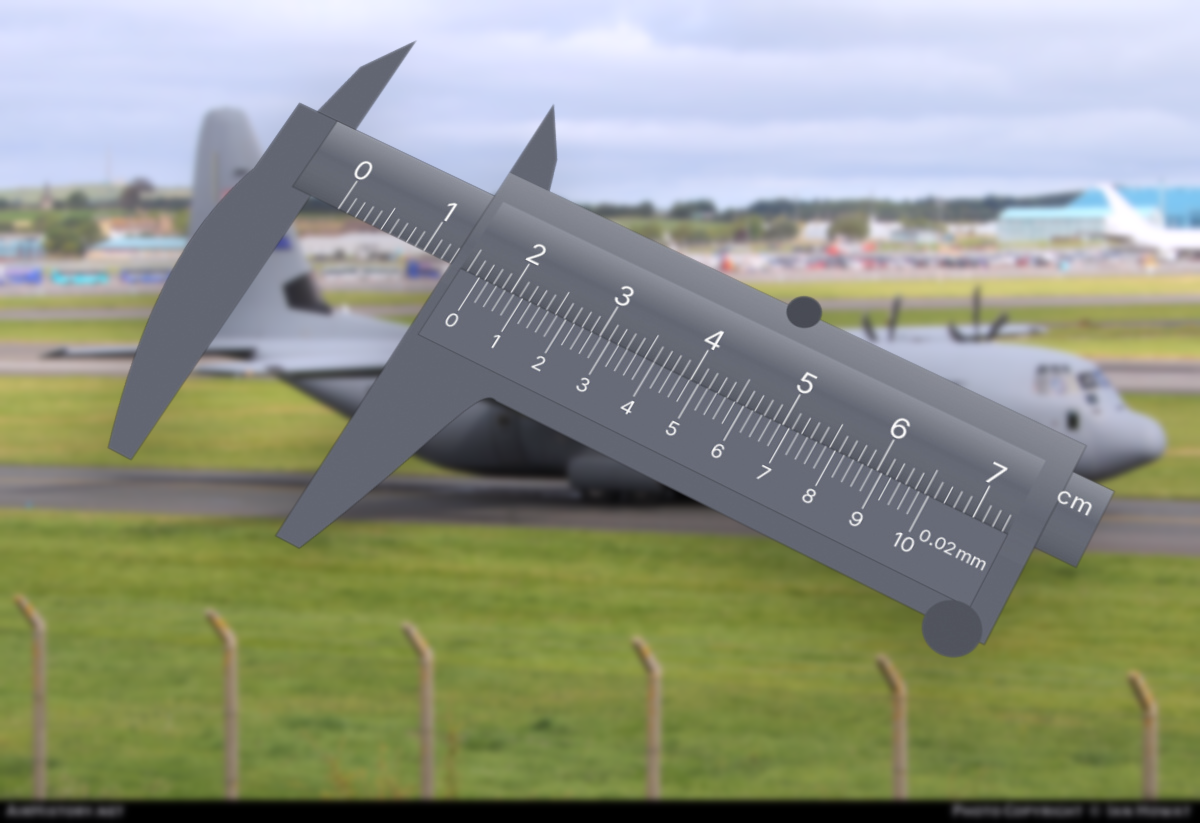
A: 16.4 (mm)
